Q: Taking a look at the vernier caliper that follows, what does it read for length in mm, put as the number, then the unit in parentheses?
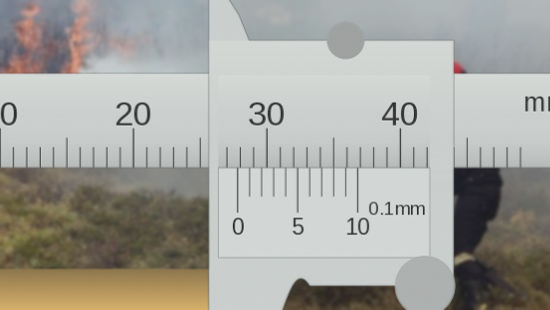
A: 27.8 (mm)
